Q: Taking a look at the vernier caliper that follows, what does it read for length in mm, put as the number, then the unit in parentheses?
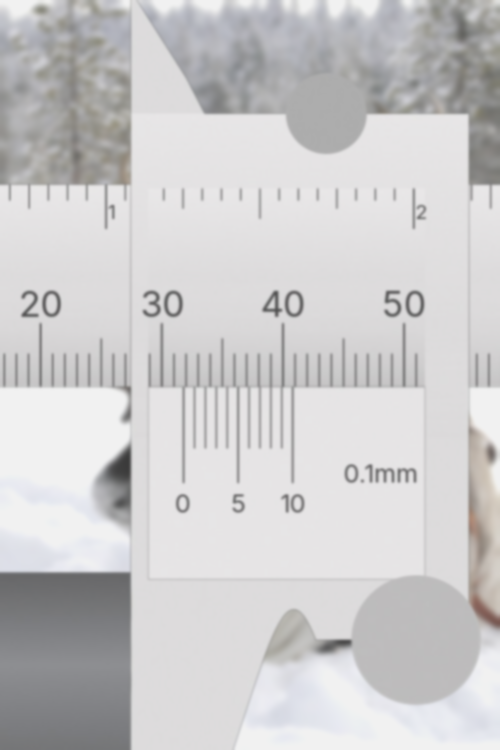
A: 31.8 (mm)
